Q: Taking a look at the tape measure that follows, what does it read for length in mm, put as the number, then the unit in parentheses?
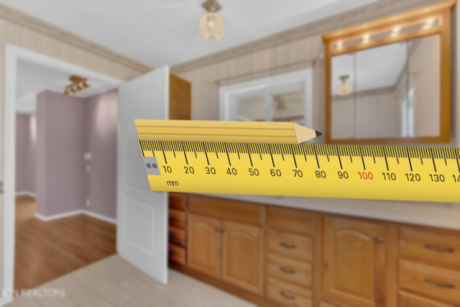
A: 85 (mm)
